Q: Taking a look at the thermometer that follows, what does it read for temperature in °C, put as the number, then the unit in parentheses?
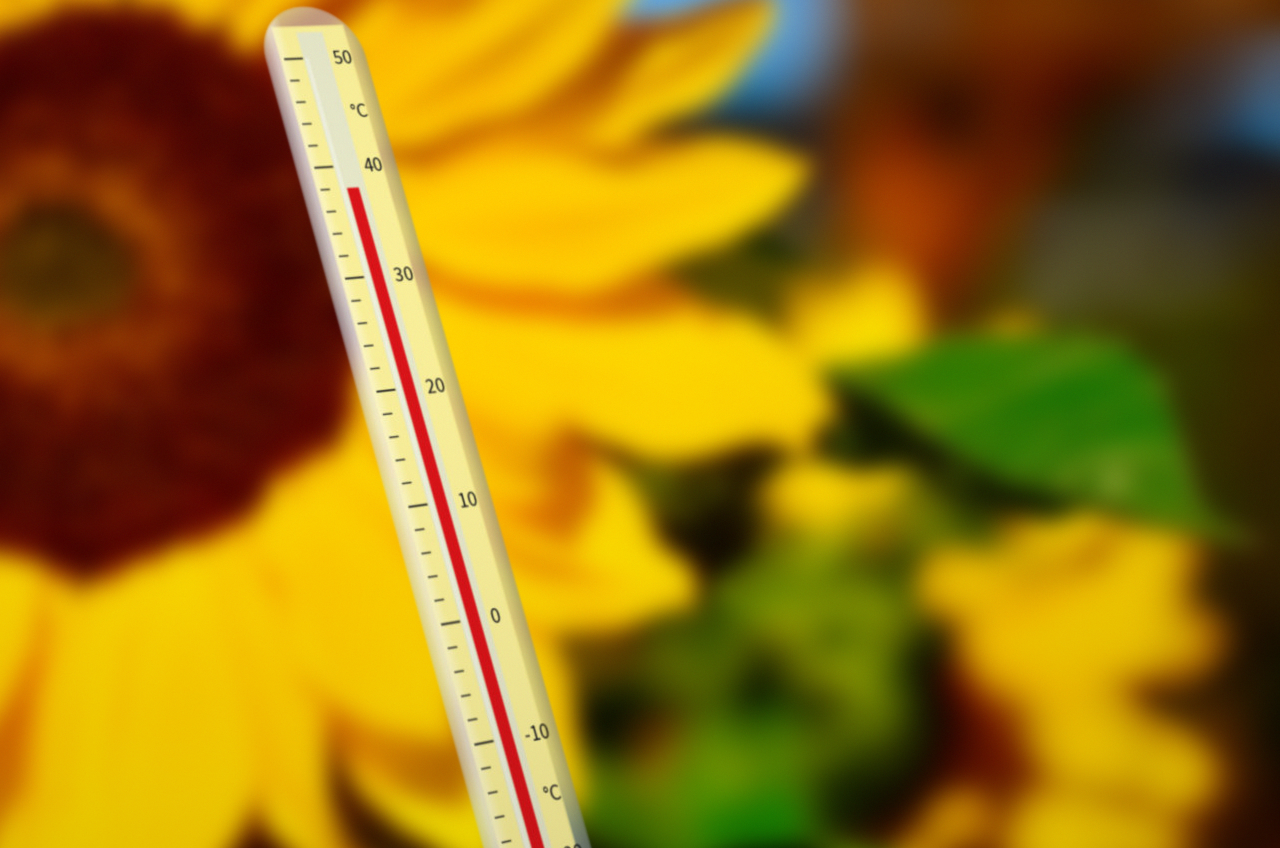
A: 38 (°C)
